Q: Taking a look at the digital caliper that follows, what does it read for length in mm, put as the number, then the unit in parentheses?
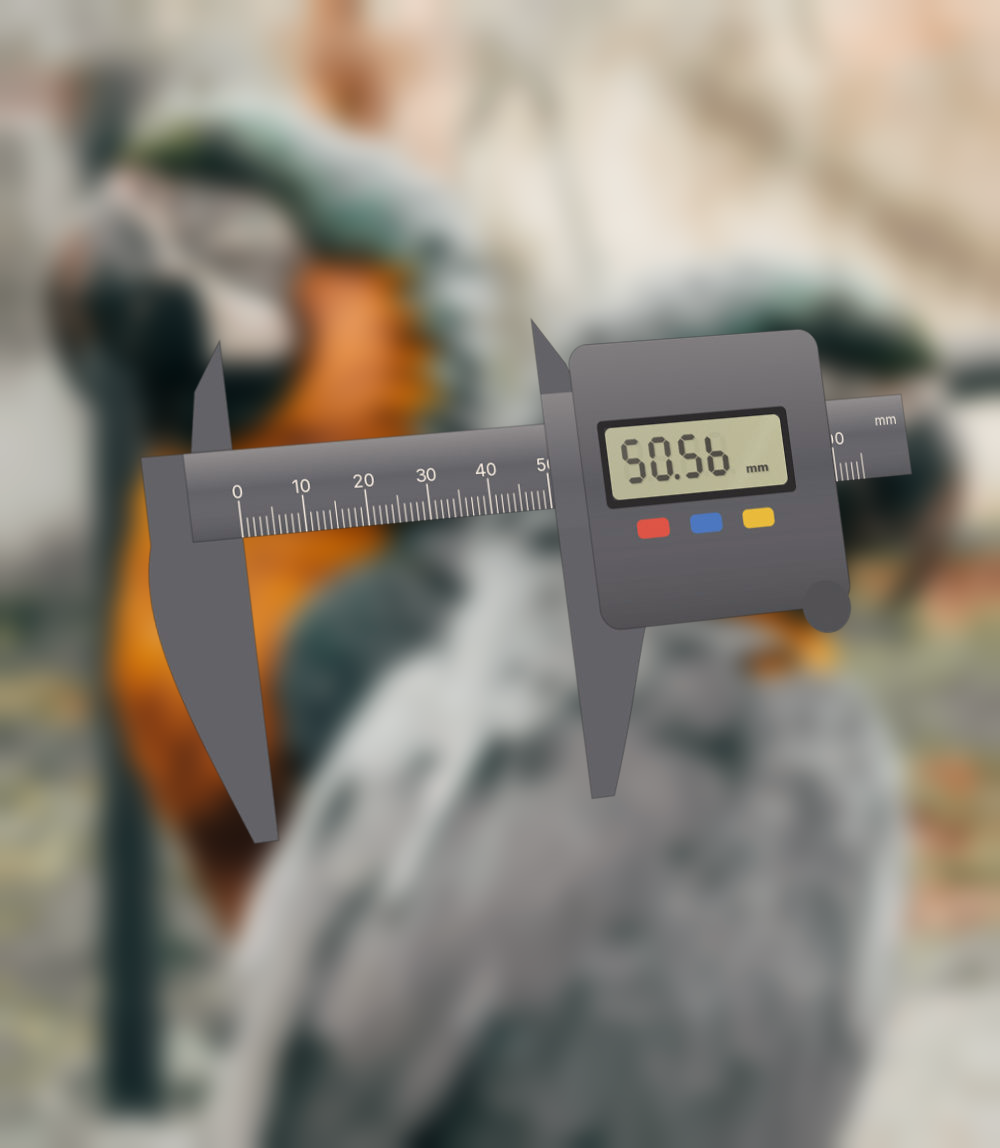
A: 50.56 (mm)
